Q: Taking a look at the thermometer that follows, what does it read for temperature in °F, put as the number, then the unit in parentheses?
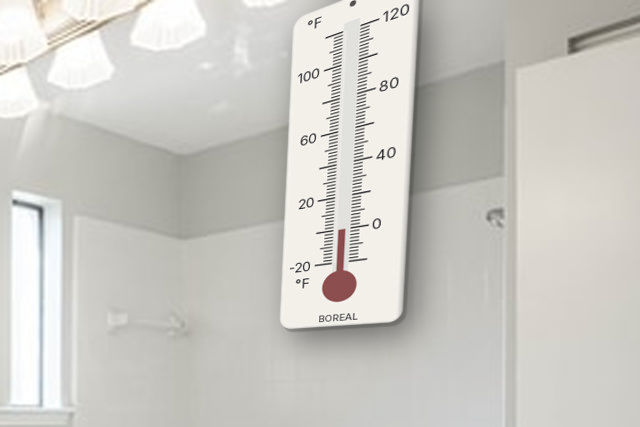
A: 0 (°F)
